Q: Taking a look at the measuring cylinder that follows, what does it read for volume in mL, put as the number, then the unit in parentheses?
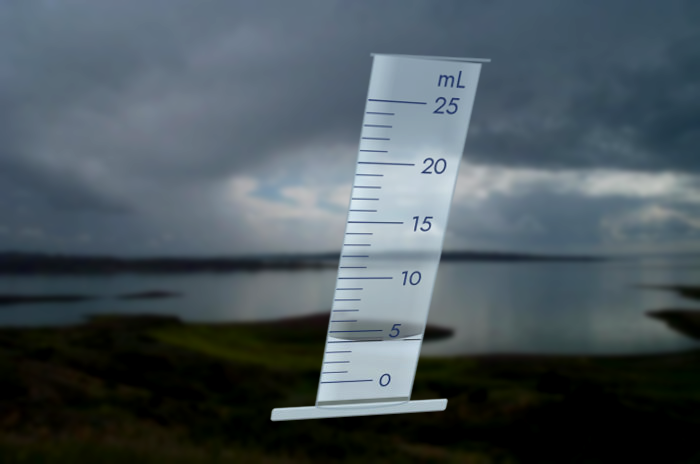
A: 4 (mL)
